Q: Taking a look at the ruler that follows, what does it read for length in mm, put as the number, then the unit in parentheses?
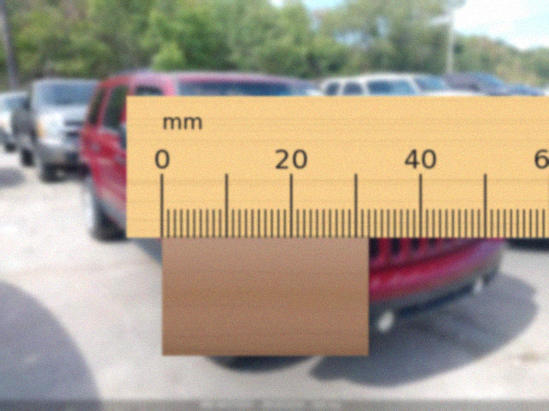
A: 32 (mm)
